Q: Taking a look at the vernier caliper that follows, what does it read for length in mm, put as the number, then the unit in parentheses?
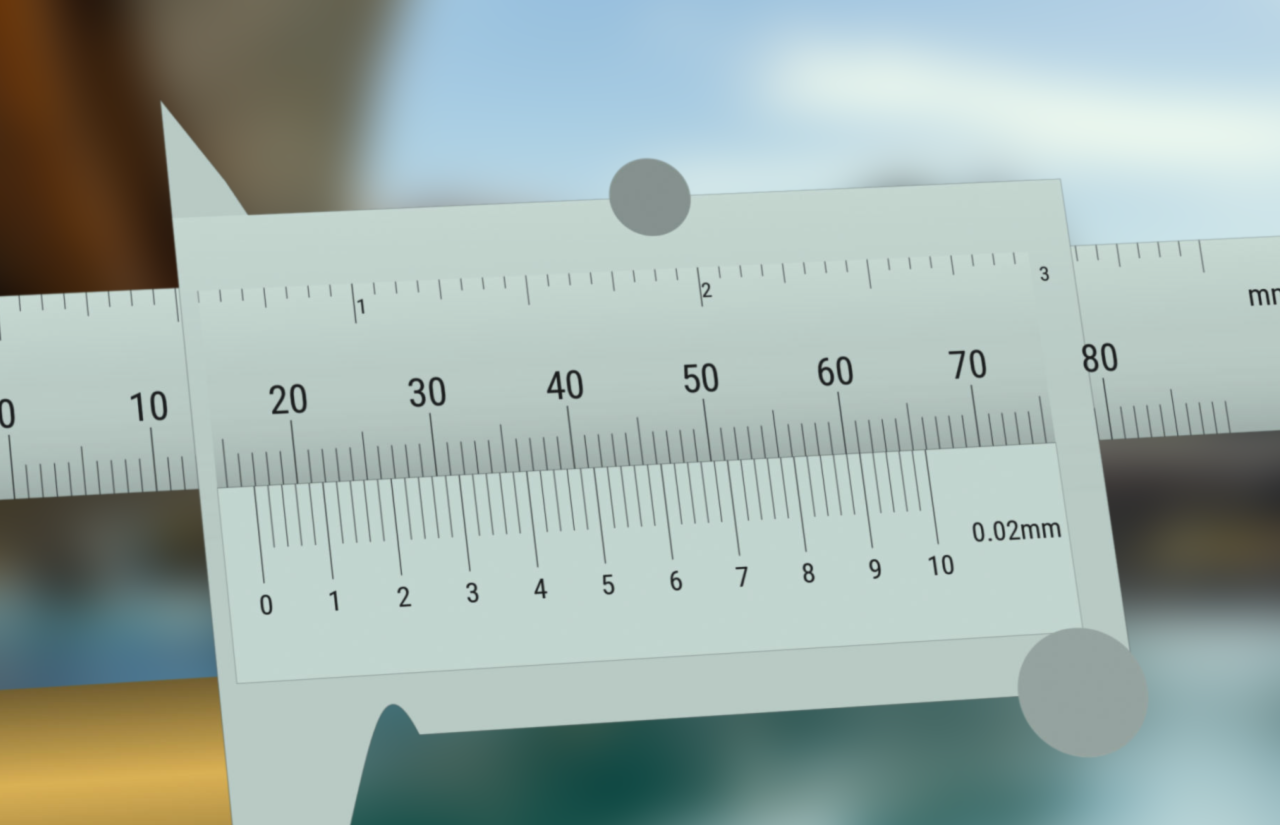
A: 16.9 (mm)
